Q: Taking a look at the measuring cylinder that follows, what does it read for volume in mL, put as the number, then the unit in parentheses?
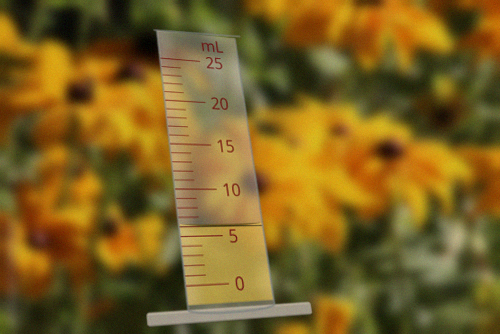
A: 6 (mL)
